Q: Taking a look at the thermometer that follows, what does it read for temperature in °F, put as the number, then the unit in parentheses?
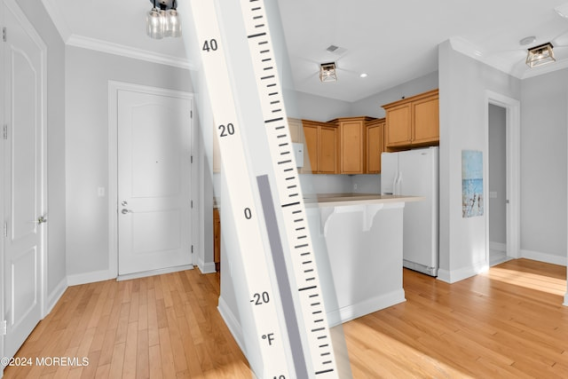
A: 8 (°F)
